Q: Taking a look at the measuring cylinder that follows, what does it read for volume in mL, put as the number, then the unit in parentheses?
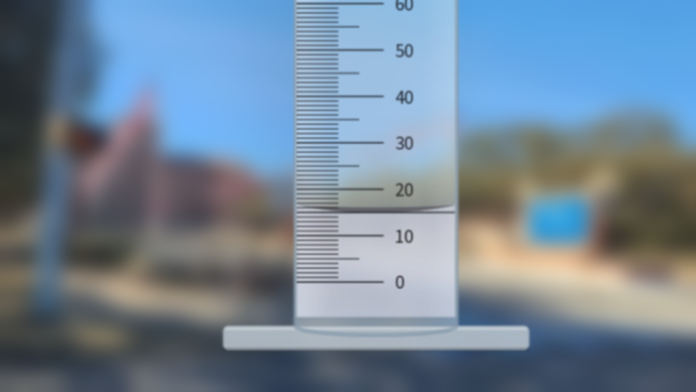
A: 15 (mL)
